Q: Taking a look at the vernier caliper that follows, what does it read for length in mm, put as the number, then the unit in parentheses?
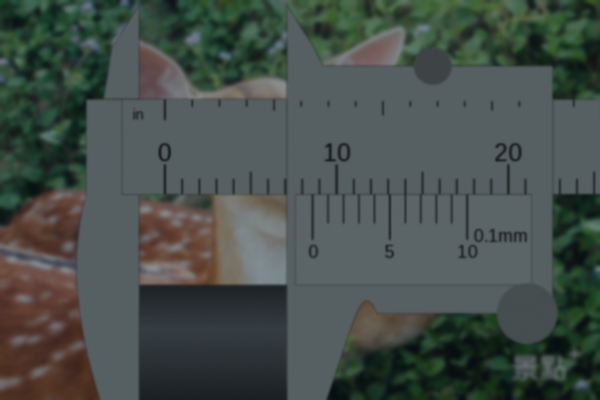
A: 8.6 (mm)
